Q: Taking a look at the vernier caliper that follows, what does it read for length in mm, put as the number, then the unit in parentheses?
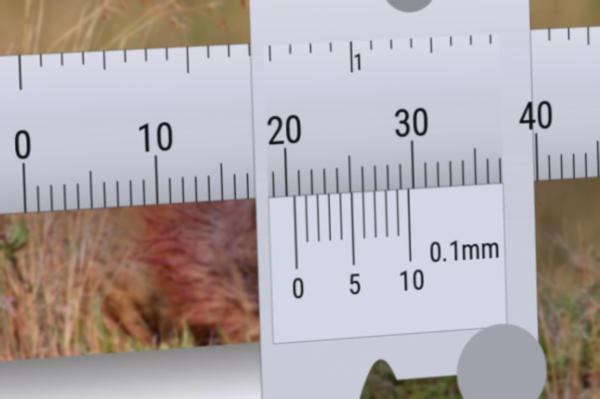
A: 20.6 (mm)
